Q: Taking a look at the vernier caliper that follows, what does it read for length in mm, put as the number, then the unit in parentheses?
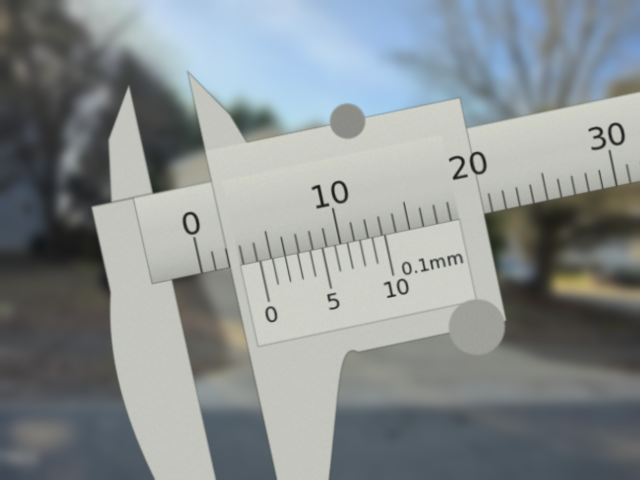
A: 4.2 (mm)
